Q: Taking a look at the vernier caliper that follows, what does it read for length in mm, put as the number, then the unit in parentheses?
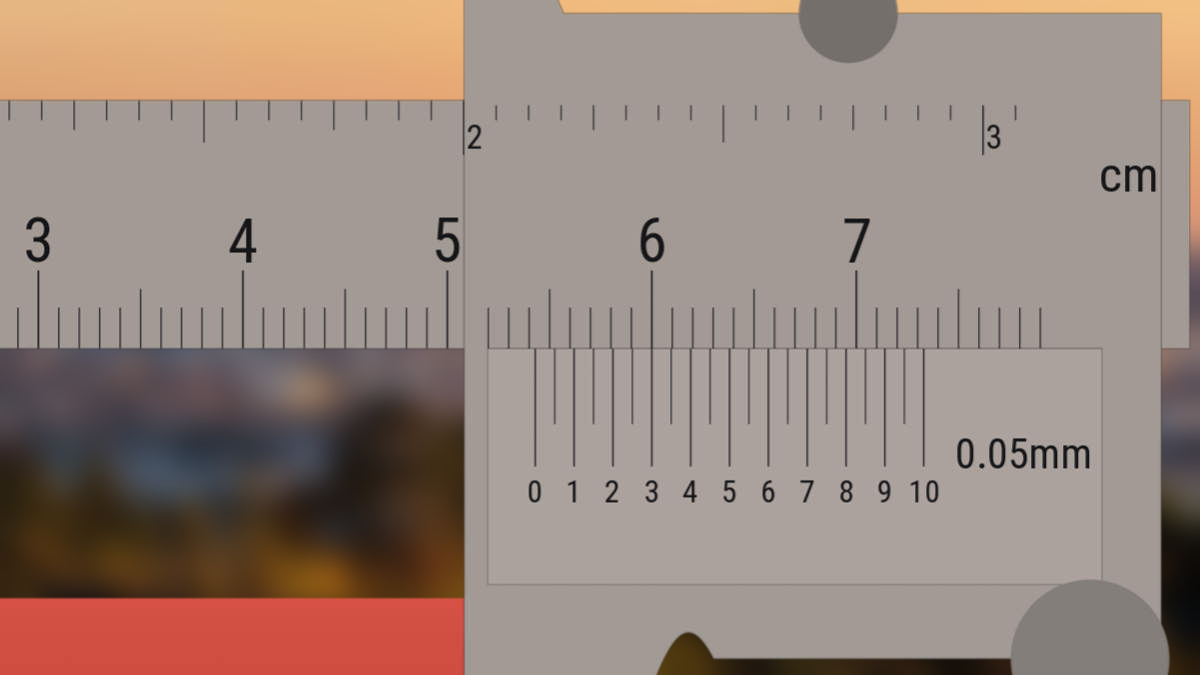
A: 54.3 (mm)
